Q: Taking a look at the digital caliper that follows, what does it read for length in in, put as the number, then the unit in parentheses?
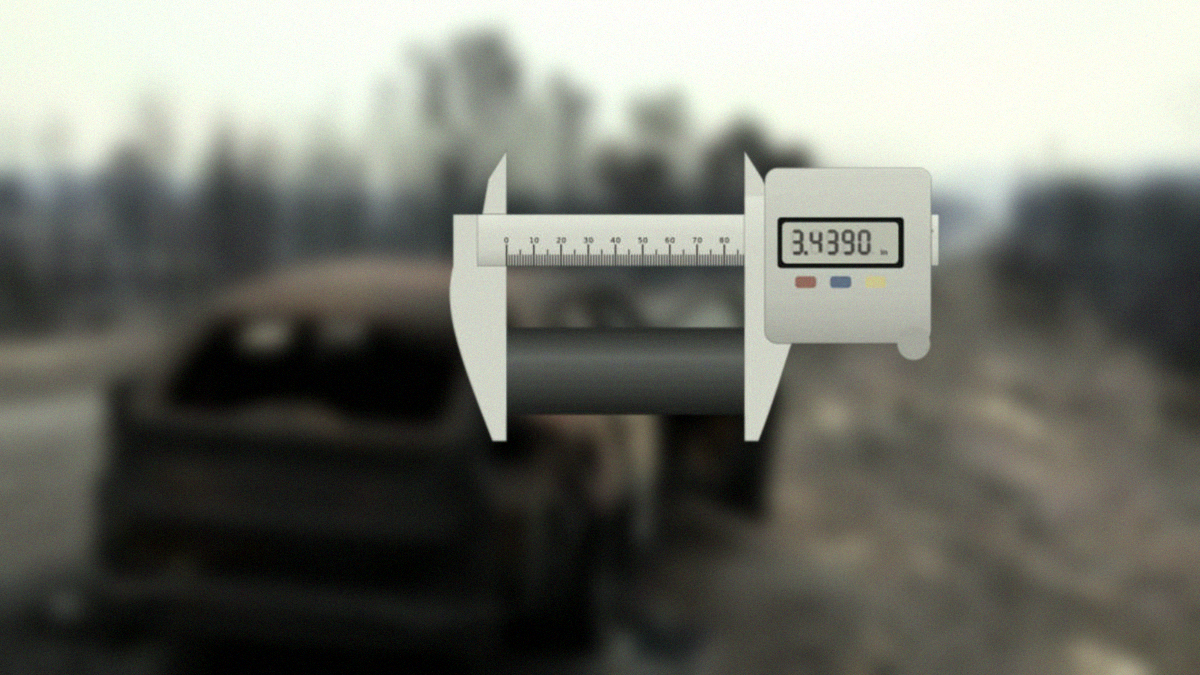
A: 3.4390 (in)
